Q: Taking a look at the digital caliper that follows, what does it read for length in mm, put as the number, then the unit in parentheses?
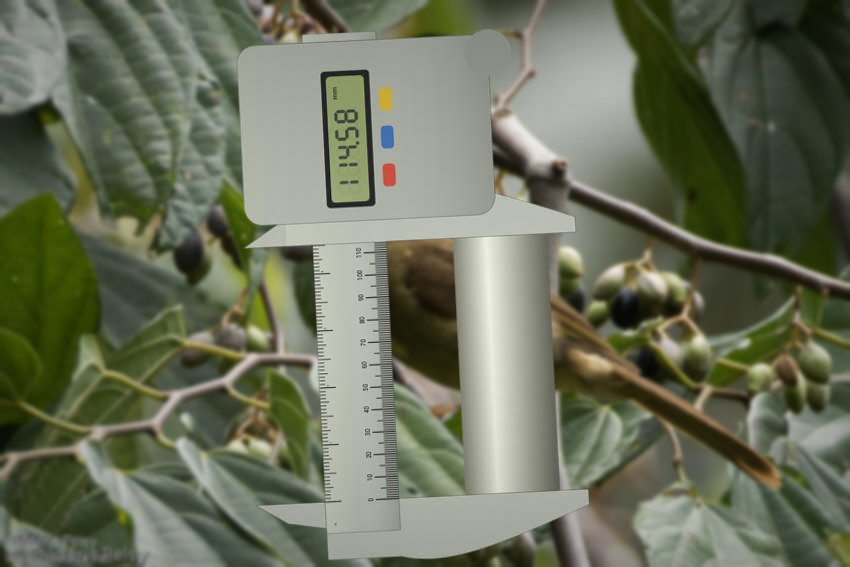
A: 114.58 (mm)
